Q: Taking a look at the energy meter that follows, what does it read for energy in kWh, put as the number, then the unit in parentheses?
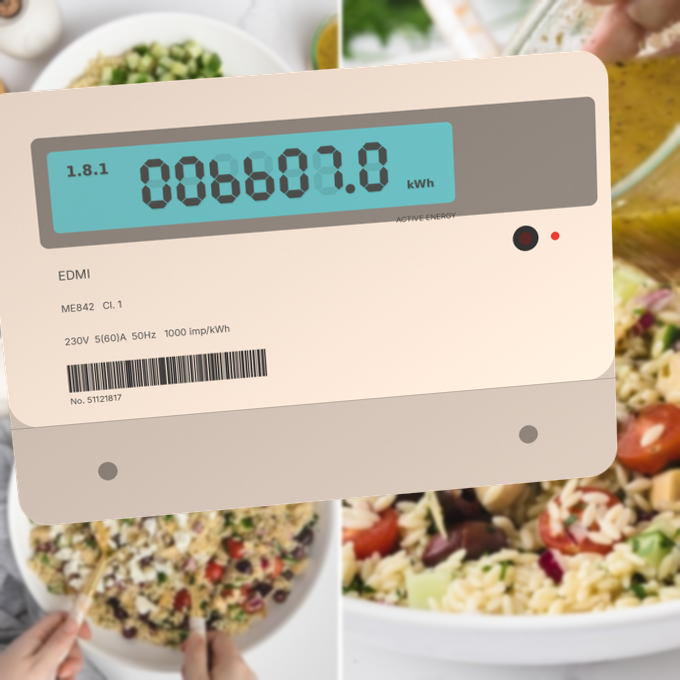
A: 6607.0 (kWh)
